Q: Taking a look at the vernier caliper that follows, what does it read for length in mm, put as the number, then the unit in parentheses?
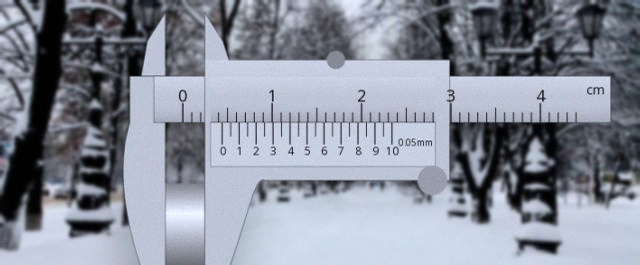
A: 4.4 (mm)
